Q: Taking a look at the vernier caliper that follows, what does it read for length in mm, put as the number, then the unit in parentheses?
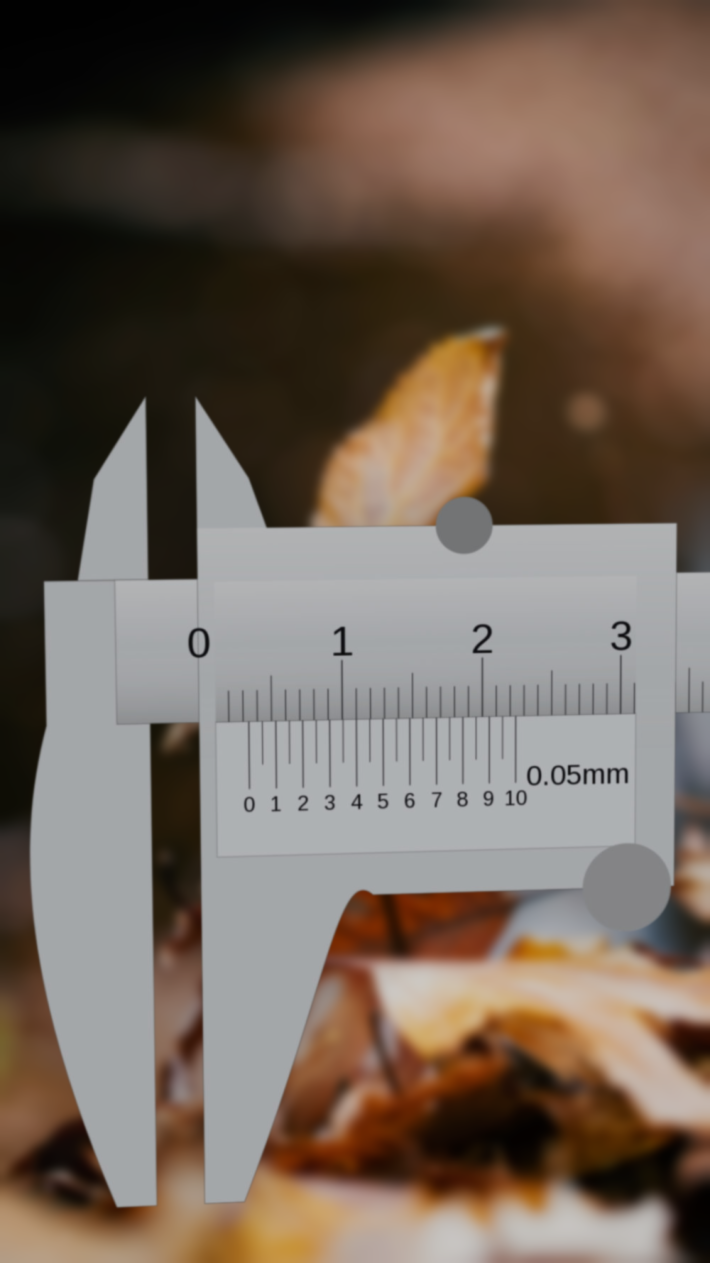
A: 3.4 (mm)
